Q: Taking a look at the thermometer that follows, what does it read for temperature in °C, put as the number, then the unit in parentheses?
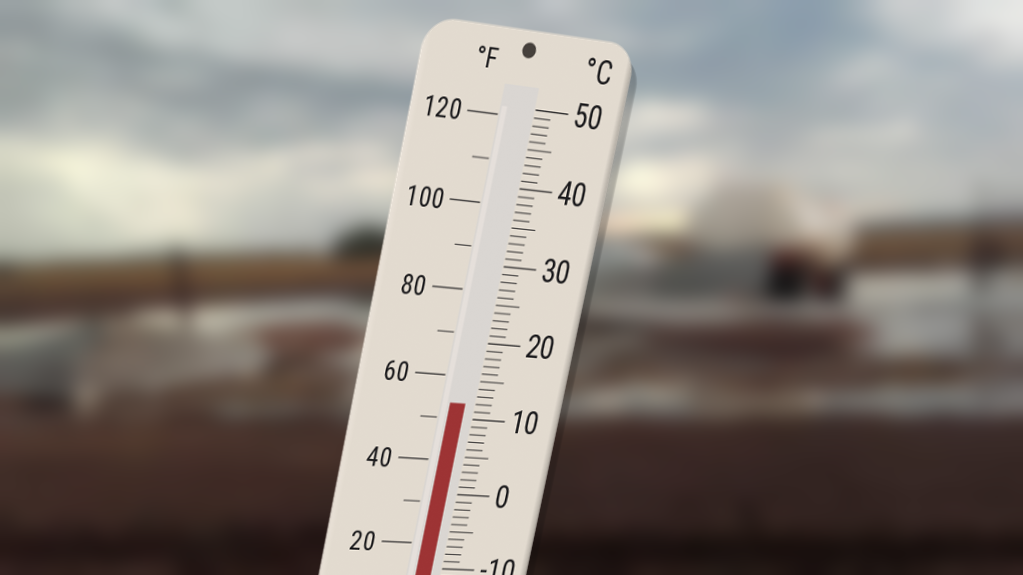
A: 12 (°C)
